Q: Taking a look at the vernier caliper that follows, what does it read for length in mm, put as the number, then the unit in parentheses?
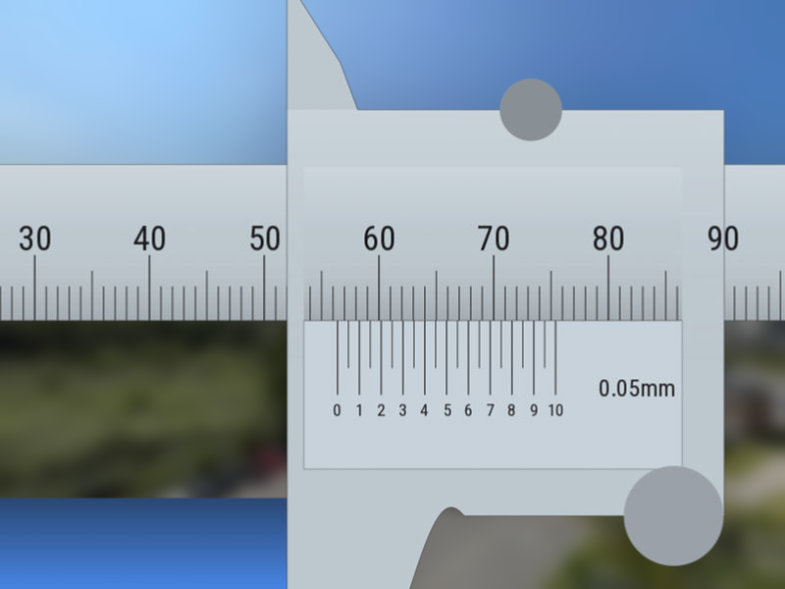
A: 56.4 (mm)
